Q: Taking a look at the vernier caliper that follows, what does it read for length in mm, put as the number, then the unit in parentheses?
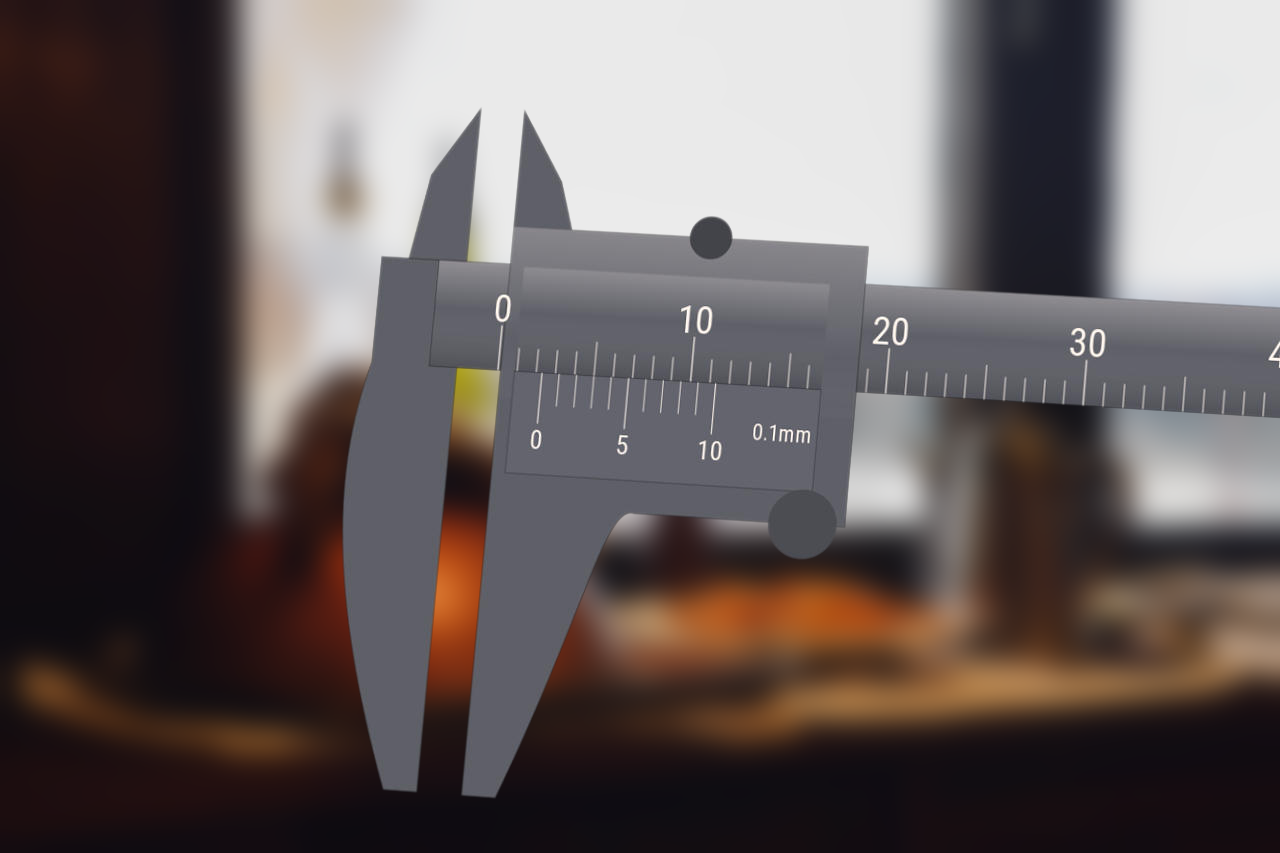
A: 2.3 (mm)
